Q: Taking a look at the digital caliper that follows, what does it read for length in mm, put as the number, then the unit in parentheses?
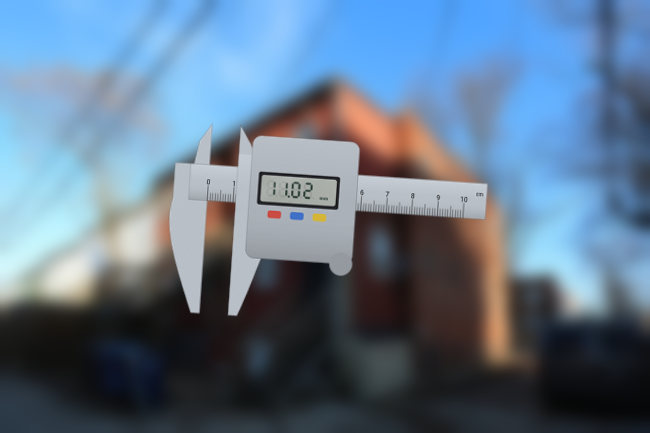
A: 11.02 (mm)
